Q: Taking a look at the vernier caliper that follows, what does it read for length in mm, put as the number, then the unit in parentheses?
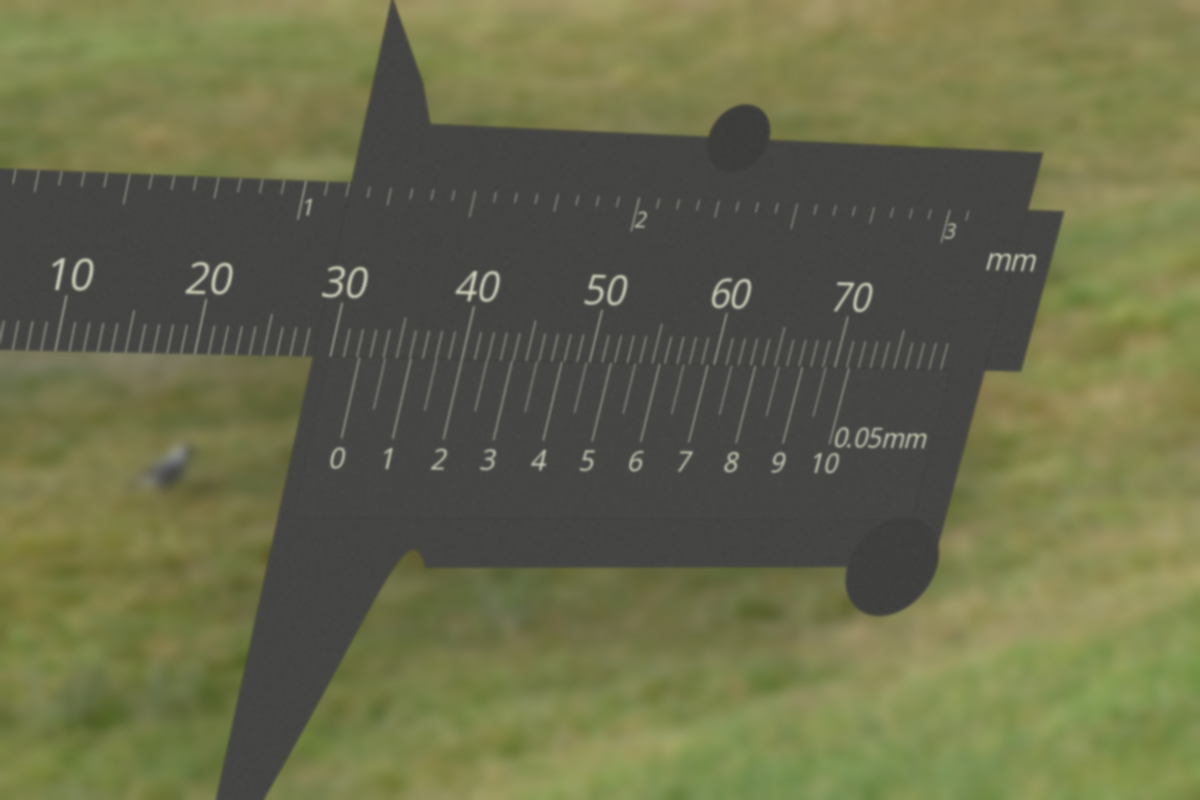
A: 32.2 (mm)
